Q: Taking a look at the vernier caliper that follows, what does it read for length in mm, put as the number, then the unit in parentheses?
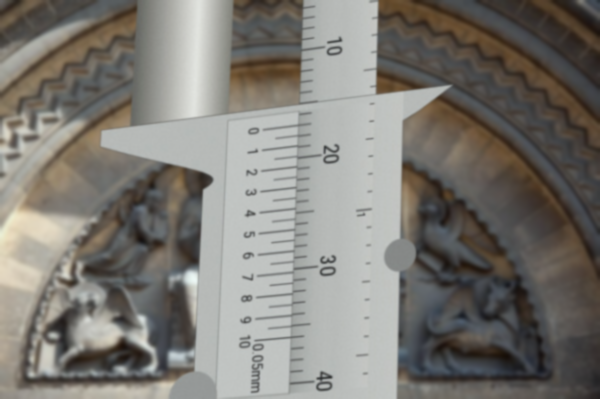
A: 17.0 (mm)
